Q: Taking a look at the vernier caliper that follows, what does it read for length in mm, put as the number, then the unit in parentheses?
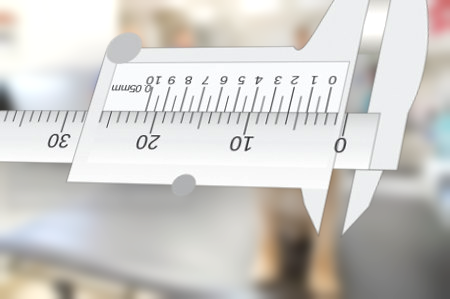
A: 2.2 (mm)
